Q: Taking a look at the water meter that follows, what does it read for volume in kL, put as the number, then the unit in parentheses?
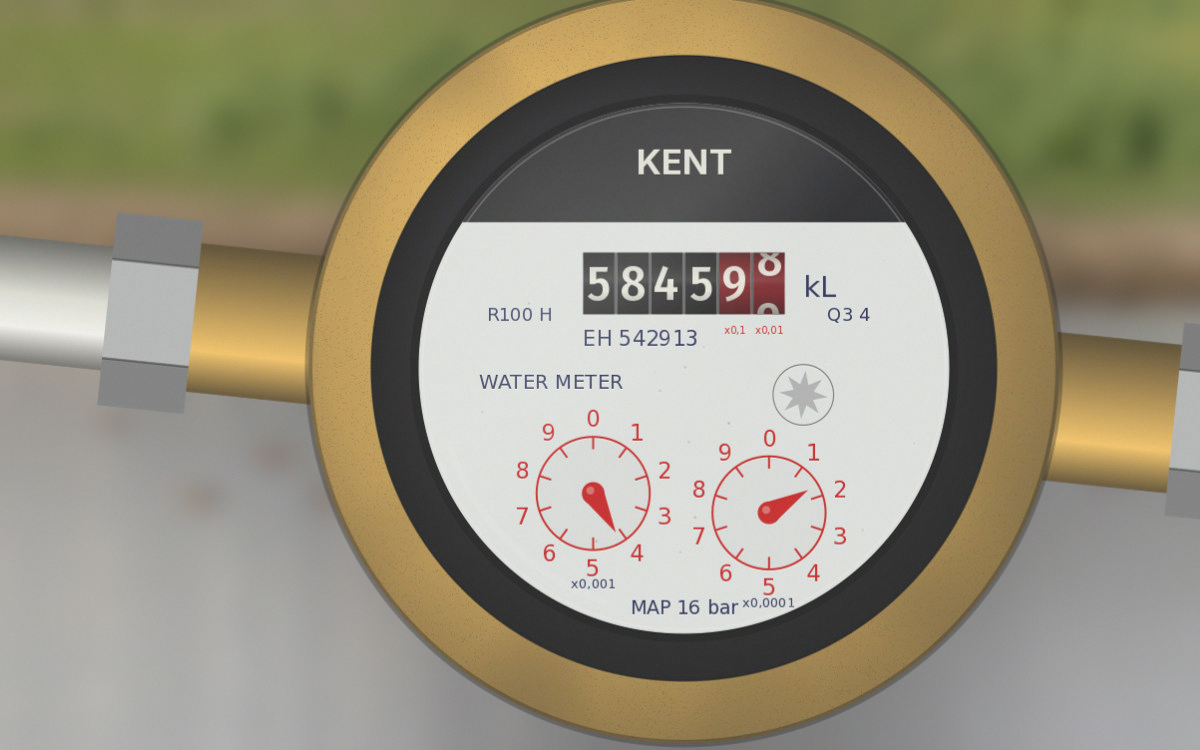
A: 5845.9841 (kL)
